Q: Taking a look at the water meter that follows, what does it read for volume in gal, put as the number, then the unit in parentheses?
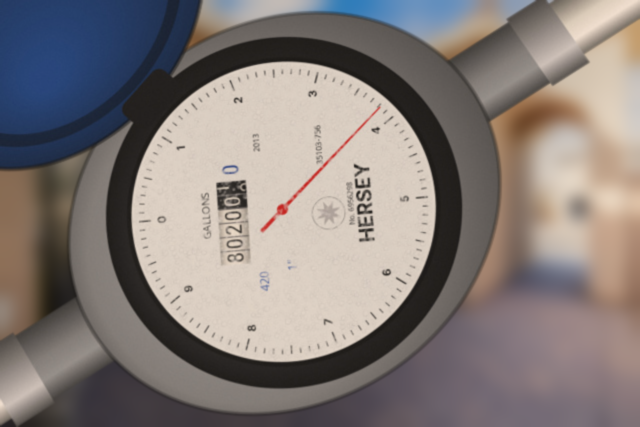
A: 8020013.8 (gal)
